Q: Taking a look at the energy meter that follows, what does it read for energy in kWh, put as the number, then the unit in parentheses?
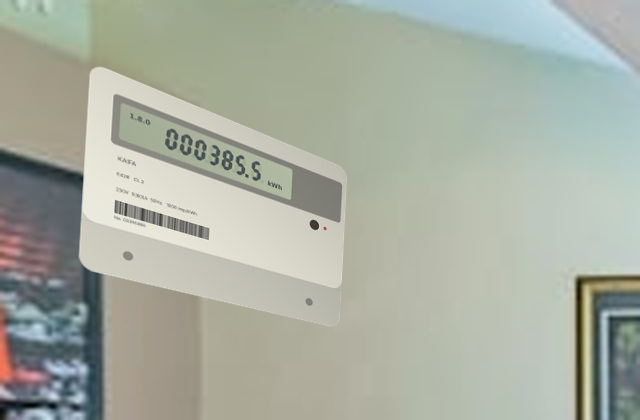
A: 385.5 (kWh)
